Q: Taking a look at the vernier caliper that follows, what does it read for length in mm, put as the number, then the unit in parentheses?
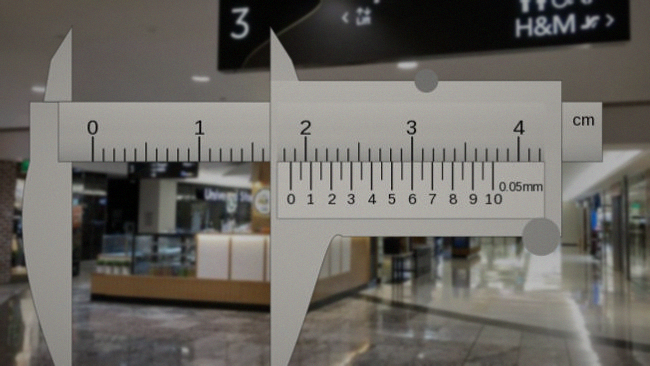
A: 18.6 (mm)
